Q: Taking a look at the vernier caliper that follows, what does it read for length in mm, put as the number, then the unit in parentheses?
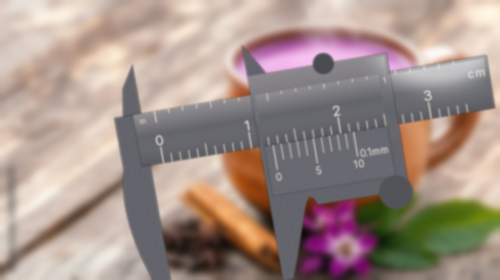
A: 12.4 (mm)
